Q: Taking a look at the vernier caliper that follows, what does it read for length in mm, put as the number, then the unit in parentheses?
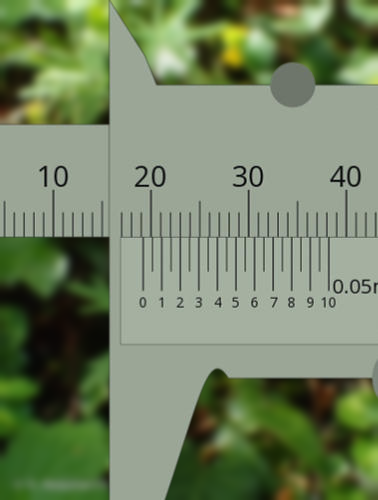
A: 19.2 (mm)
